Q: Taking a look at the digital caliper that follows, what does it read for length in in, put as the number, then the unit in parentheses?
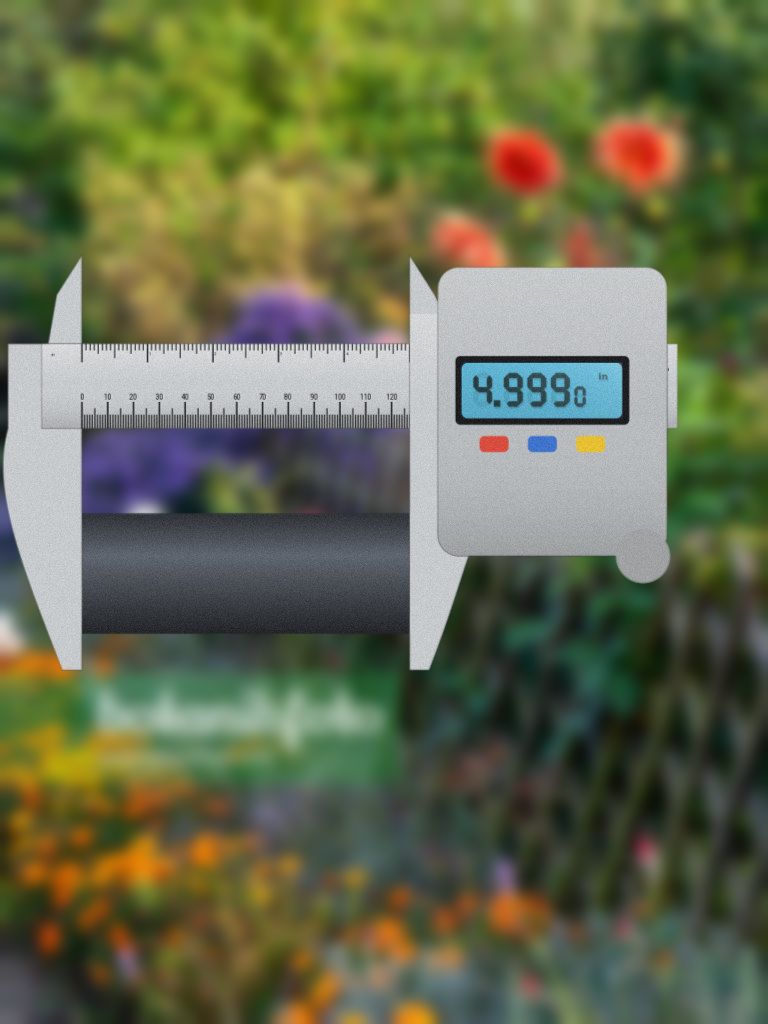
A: 4.9990 (in)
